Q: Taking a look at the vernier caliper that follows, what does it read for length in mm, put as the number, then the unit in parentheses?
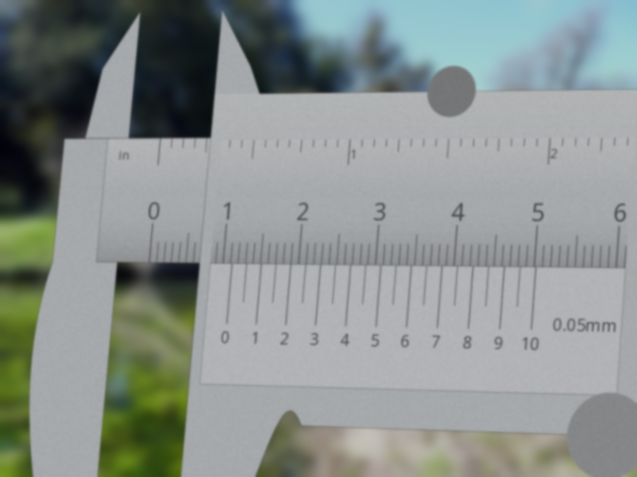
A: 11.2 (mm)
